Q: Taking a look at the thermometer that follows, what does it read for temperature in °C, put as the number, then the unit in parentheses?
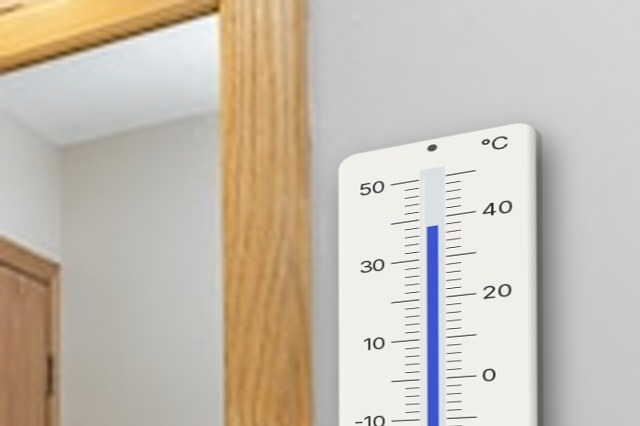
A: 38 (°C)
